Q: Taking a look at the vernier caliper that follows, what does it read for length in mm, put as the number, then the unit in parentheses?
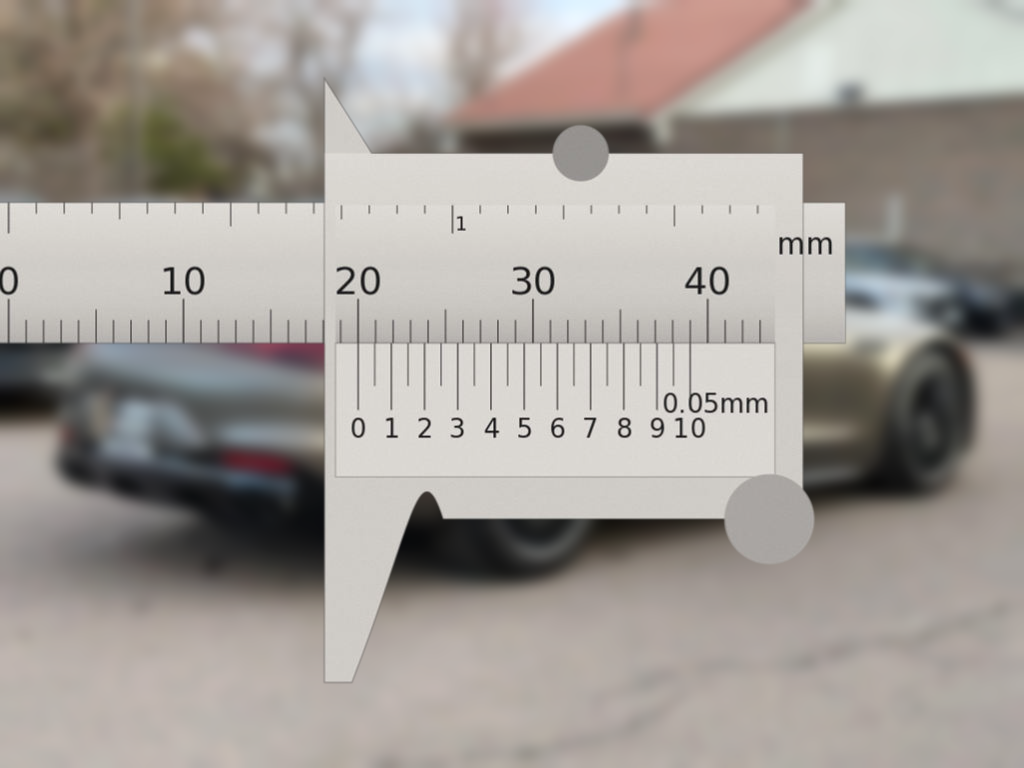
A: 20.0 (mm)
